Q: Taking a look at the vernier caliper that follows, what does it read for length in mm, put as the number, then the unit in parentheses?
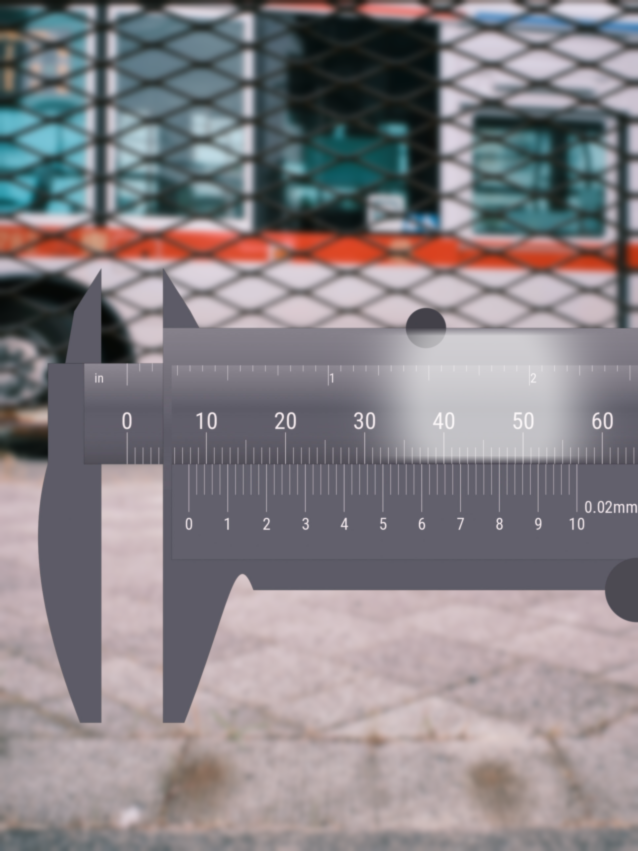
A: 7.8 (mm)
